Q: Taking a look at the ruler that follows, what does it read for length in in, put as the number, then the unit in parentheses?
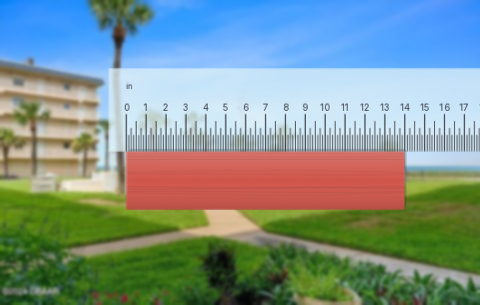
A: 14 (in)
